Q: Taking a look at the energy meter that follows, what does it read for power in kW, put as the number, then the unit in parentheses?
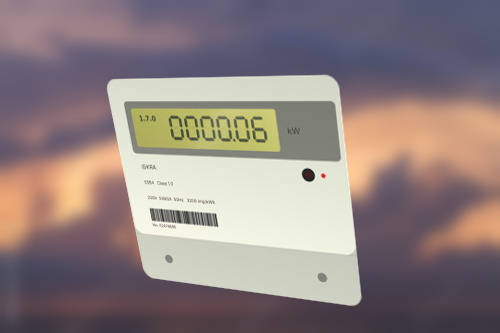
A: 0.06 (kW)
